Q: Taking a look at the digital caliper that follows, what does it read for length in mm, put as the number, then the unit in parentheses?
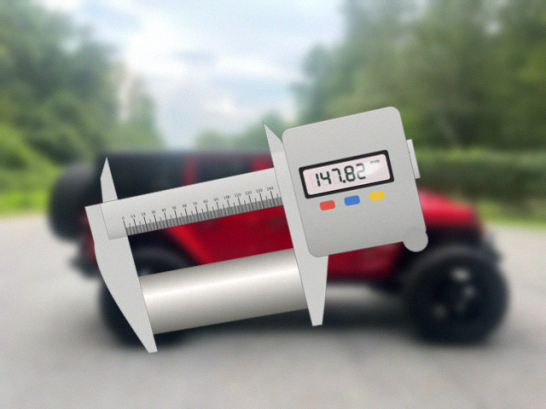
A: 147.82 (mm)
